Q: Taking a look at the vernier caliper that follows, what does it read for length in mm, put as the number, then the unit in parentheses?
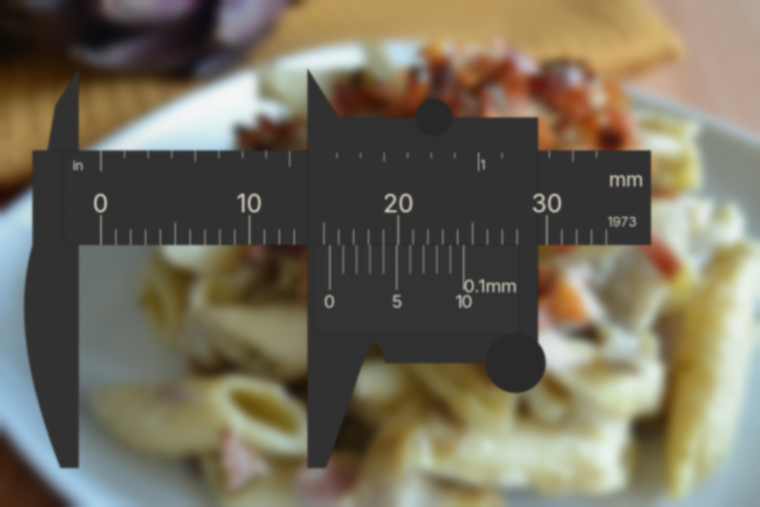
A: 15.4 (mm)
